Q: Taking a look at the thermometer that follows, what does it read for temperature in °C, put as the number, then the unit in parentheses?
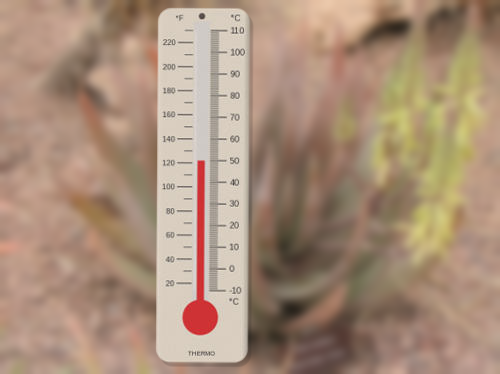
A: 50 (°C)
